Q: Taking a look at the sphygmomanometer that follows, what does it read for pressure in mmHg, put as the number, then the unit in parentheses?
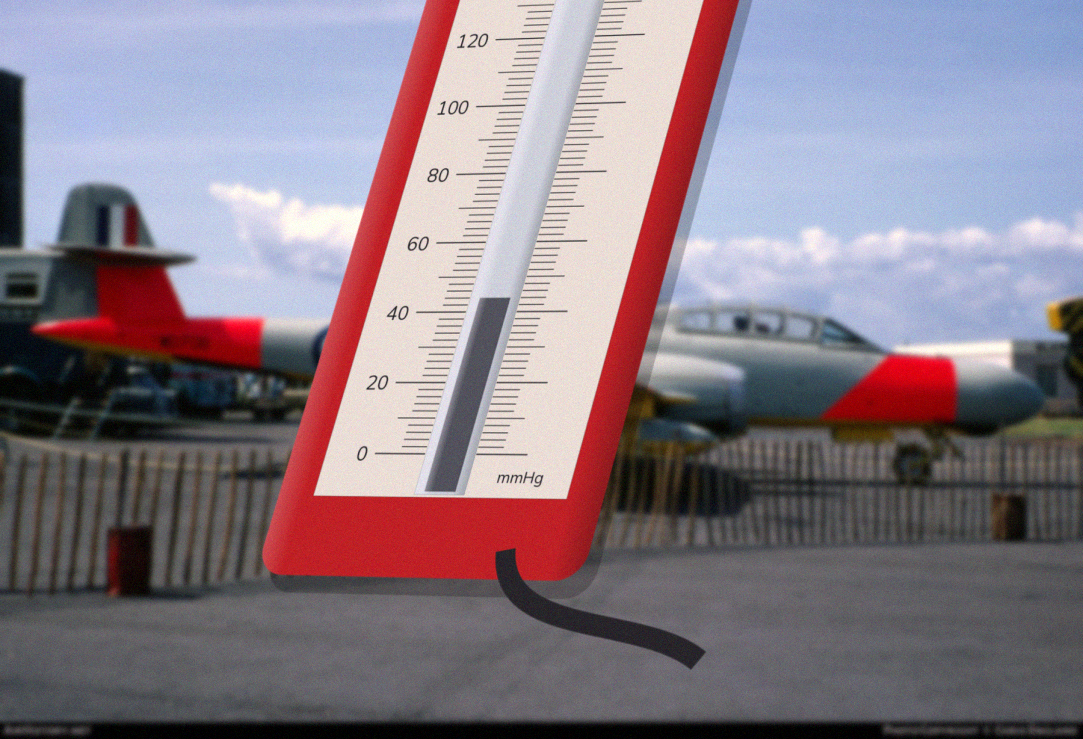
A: 44 (mmHg)
